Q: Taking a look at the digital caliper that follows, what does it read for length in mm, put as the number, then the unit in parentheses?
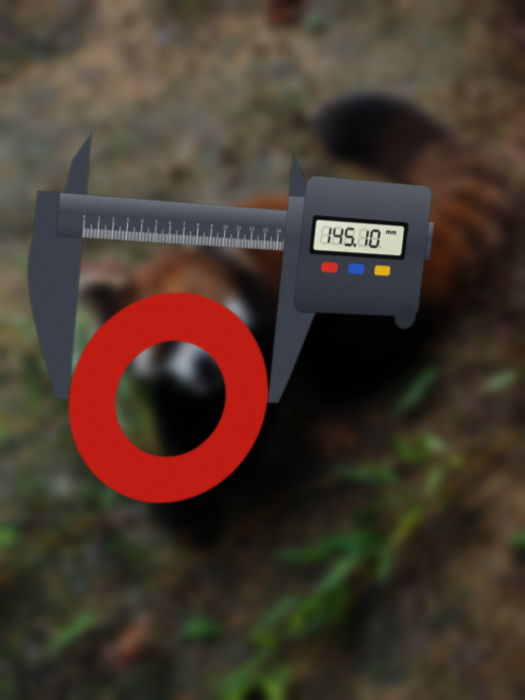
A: 145.10 (mm)
